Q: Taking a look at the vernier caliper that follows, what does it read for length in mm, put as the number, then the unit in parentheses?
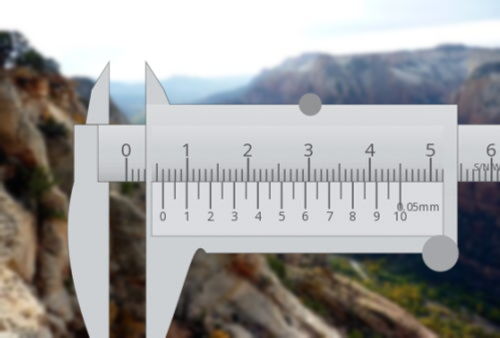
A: 6.0 (mm)
